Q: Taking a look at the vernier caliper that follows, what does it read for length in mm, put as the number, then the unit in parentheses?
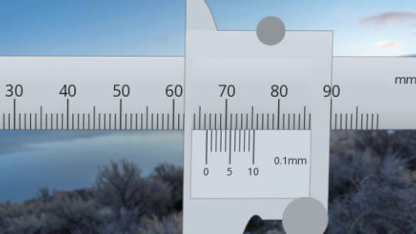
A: 66.4 (mm)
